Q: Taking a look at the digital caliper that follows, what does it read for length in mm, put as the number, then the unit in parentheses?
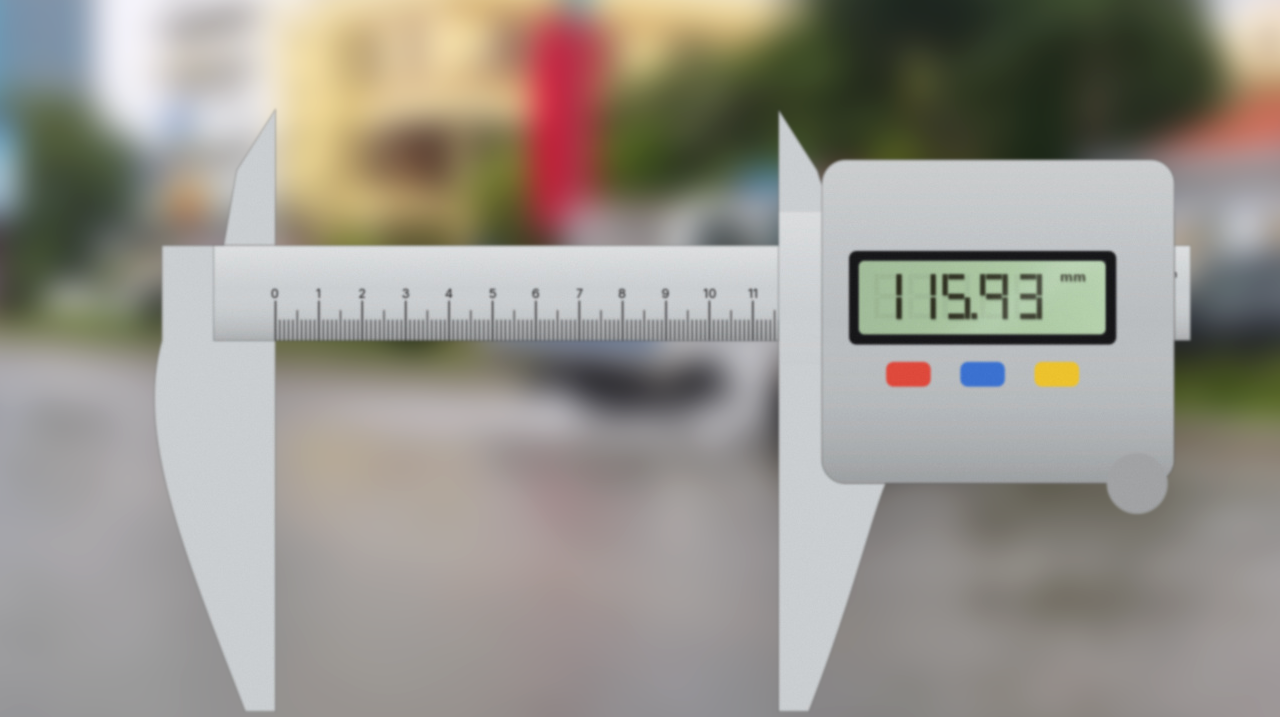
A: 115.93 (mm)
